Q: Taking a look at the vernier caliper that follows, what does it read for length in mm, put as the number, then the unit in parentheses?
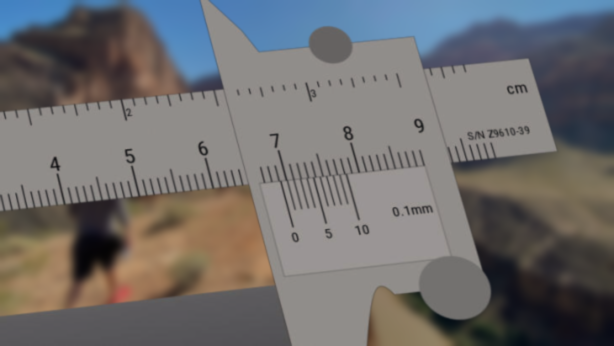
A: 69.2 (mm)
